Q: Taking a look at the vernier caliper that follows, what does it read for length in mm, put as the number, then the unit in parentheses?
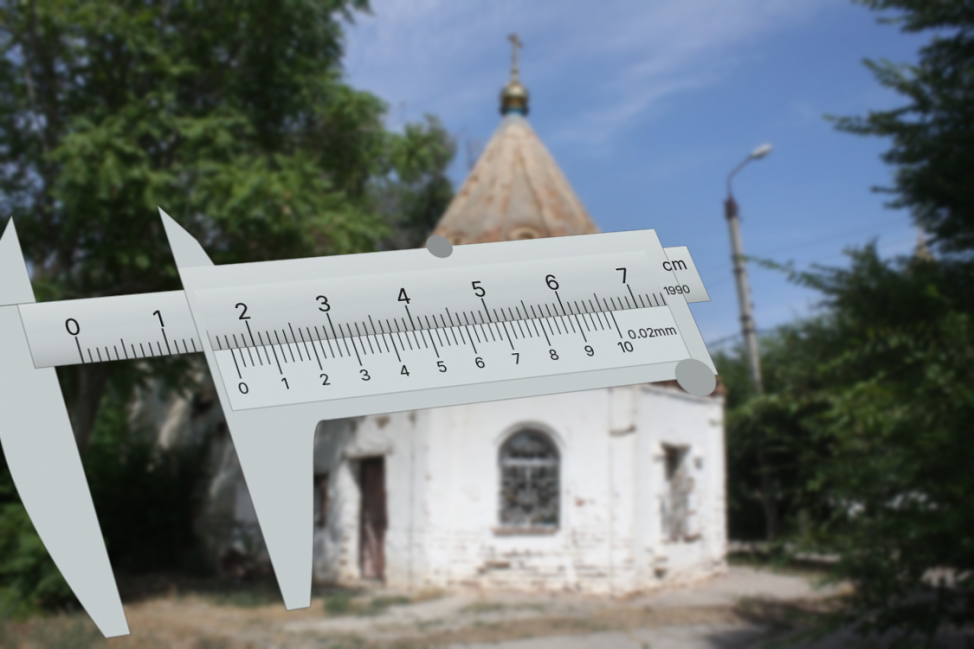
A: 17.2 (mm)
